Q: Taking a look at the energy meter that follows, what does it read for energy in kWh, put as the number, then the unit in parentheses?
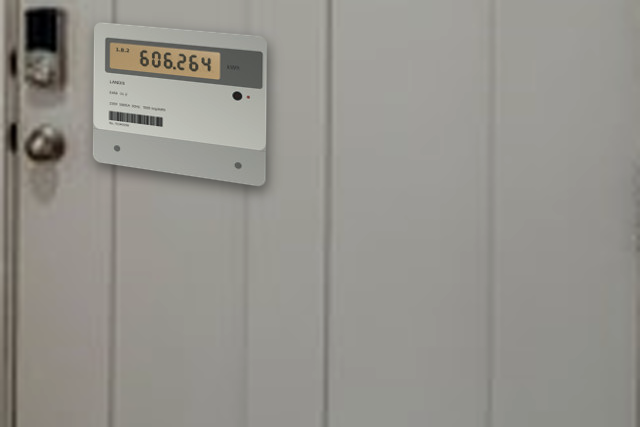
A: 606.264 (kWh)
